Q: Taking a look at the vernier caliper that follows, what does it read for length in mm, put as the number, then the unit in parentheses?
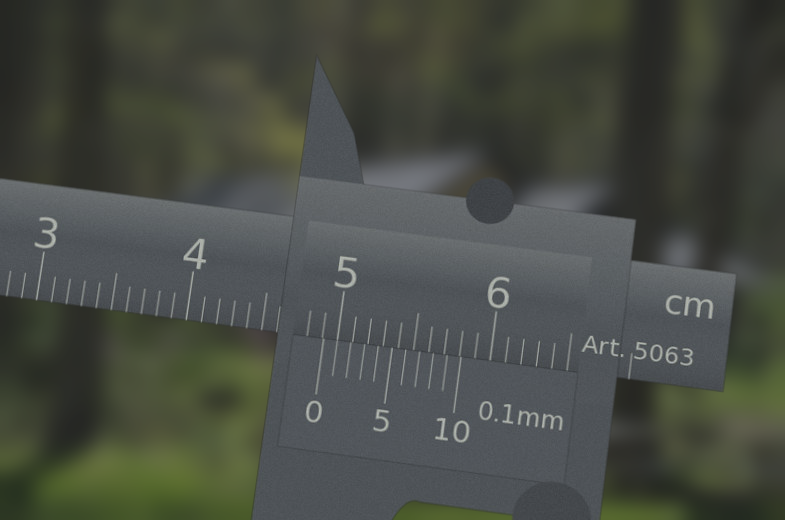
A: 49.1 (mm)
